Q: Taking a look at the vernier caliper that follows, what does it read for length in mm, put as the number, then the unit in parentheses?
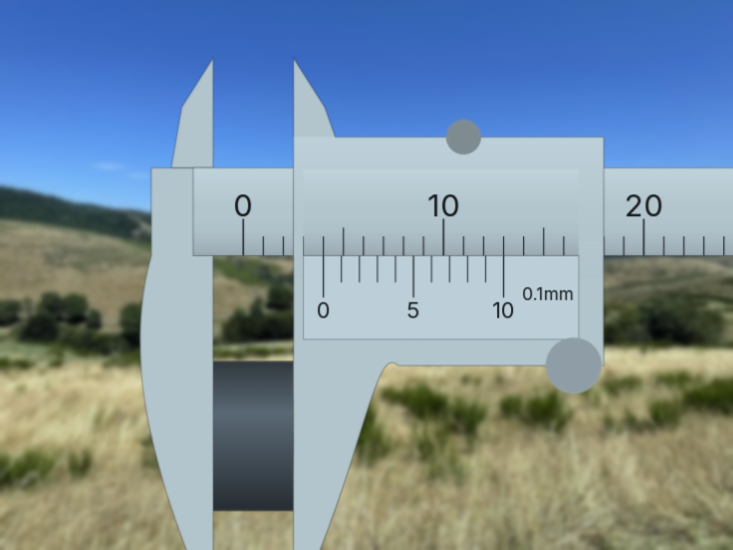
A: 4.0 (mm)
